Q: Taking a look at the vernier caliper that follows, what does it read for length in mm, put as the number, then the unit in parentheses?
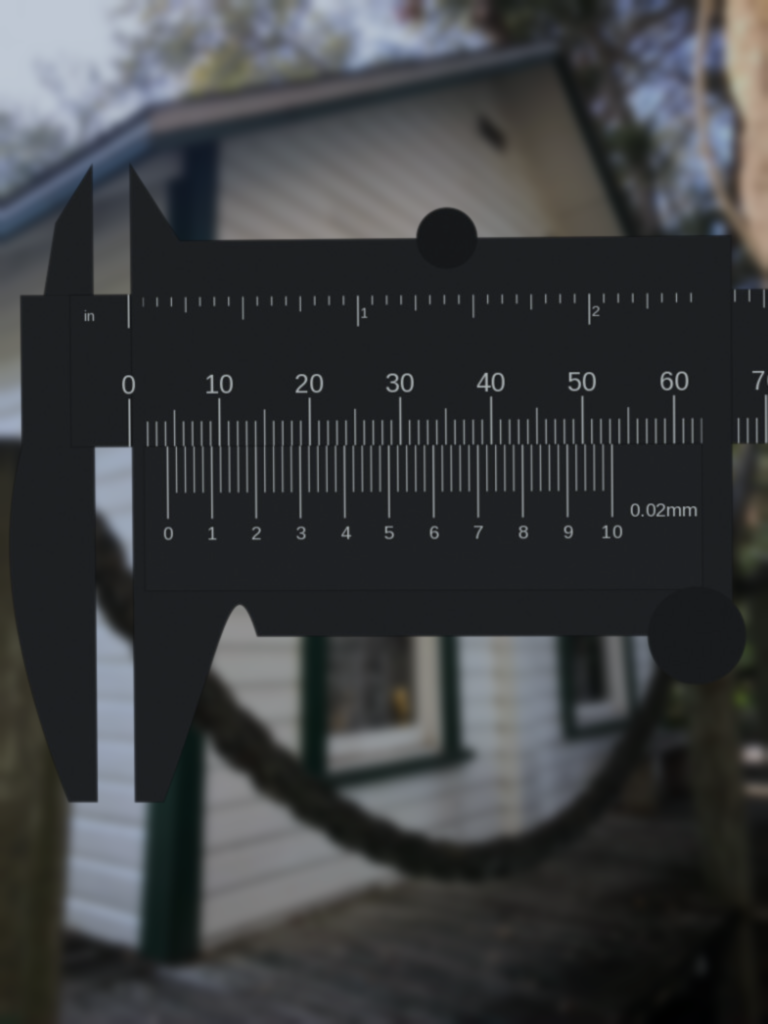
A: 4.2 (mm)
